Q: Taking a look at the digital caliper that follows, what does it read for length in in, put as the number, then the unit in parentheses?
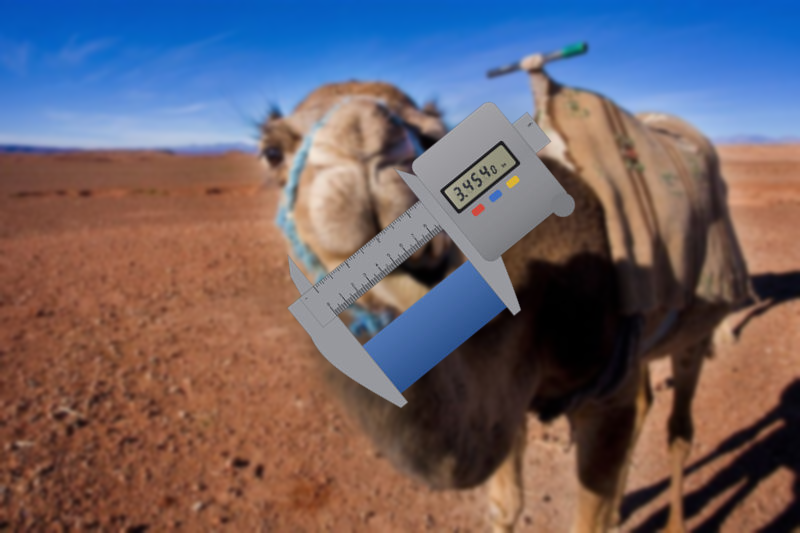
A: 3.4540 (in)
